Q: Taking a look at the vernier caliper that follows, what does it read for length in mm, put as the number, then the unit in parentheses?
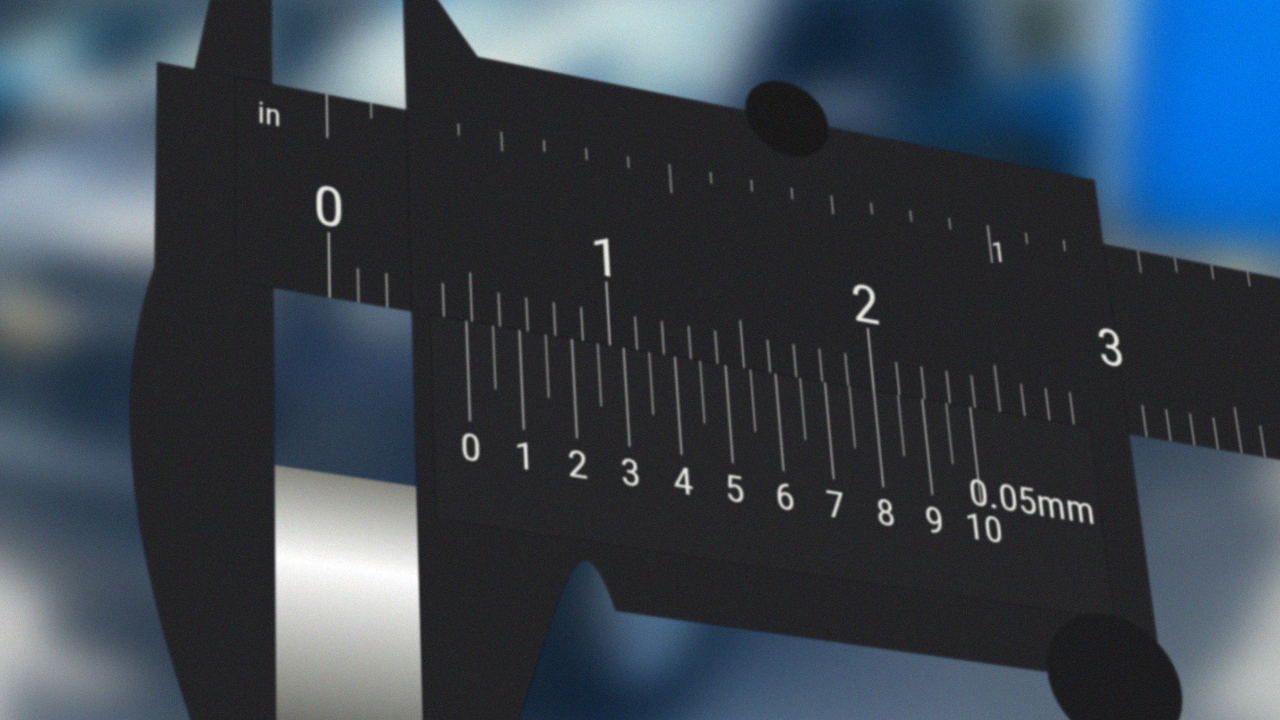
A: 4.8 (mm)
